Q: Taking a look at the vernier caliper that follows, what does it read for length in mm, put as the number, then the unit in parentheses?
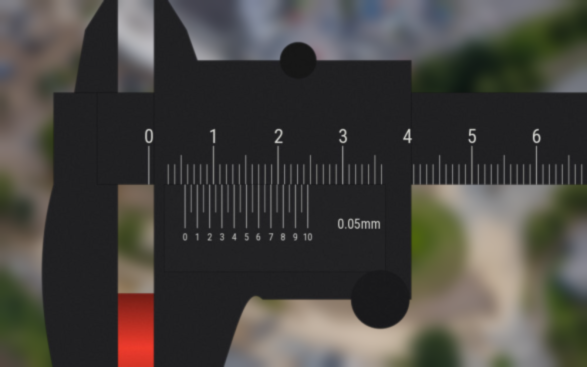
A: 5.6 (mm)
